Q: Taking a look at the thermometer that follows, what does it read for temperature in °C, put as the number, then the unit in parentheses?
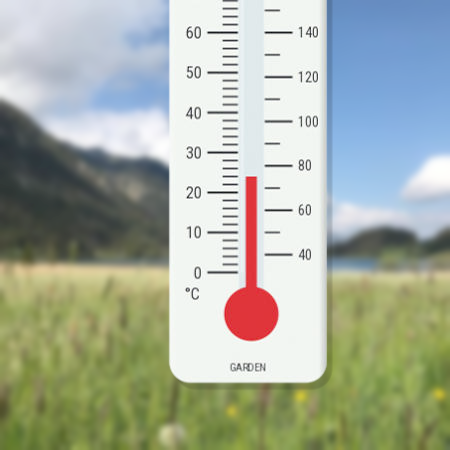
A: 24 (°C)
